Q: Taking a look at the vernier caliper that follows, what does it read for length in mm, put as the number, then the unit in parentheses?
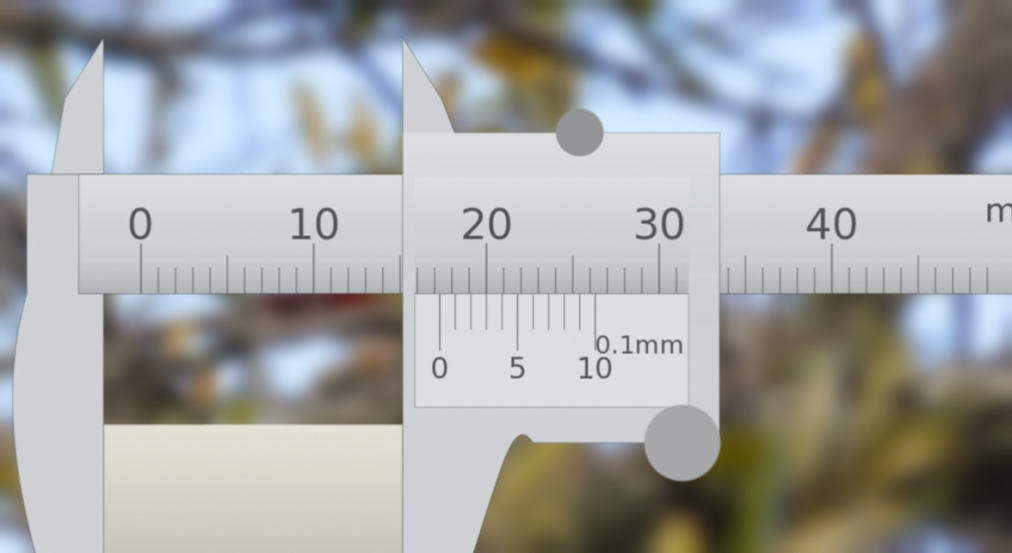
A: 17.3 (mm)
